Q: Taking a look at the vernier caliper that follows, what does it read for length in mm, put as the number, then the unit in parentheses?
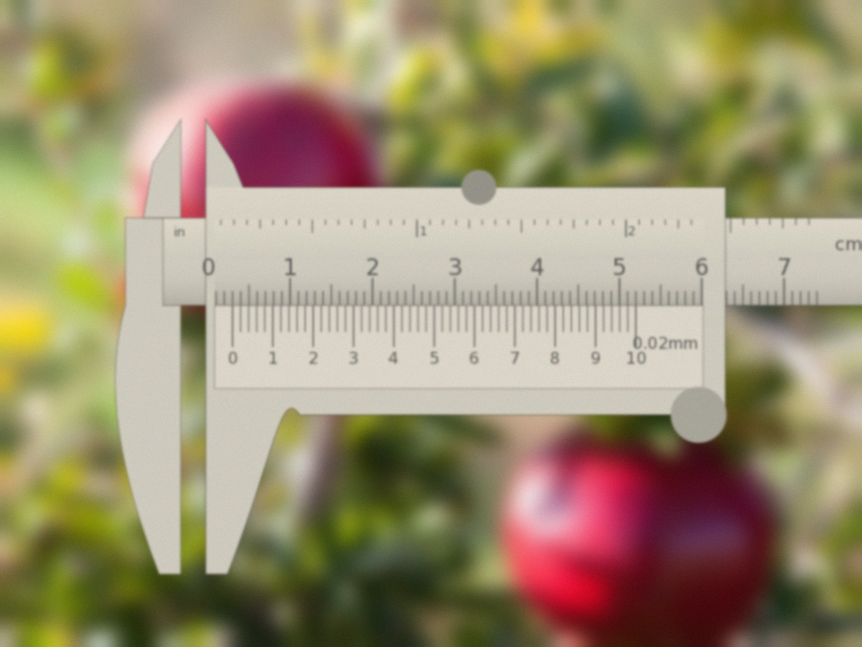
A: 3.0 (mm)
